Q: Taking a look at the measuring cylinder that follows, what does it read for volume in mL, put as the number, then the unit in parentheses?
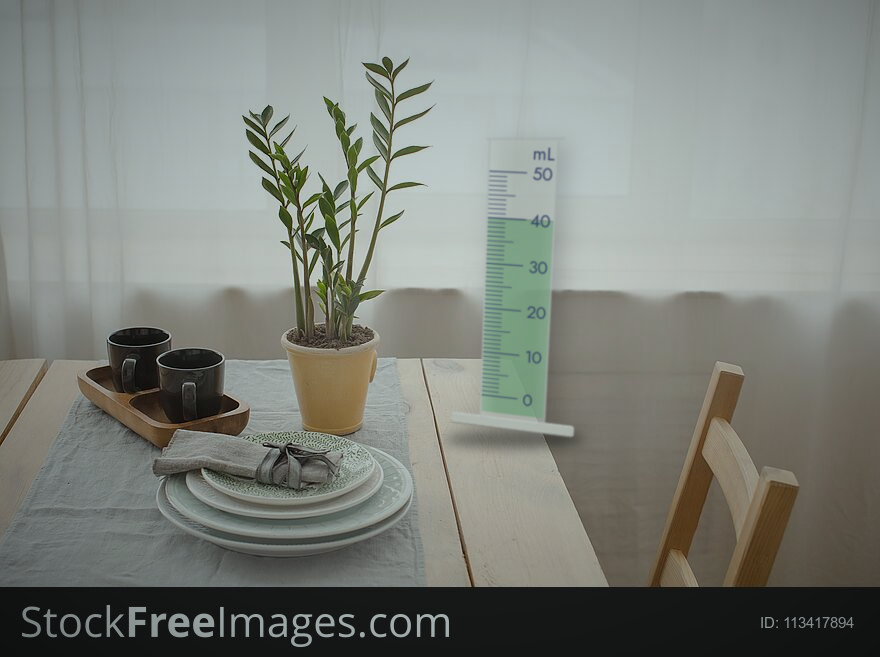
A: 40 (mL)
